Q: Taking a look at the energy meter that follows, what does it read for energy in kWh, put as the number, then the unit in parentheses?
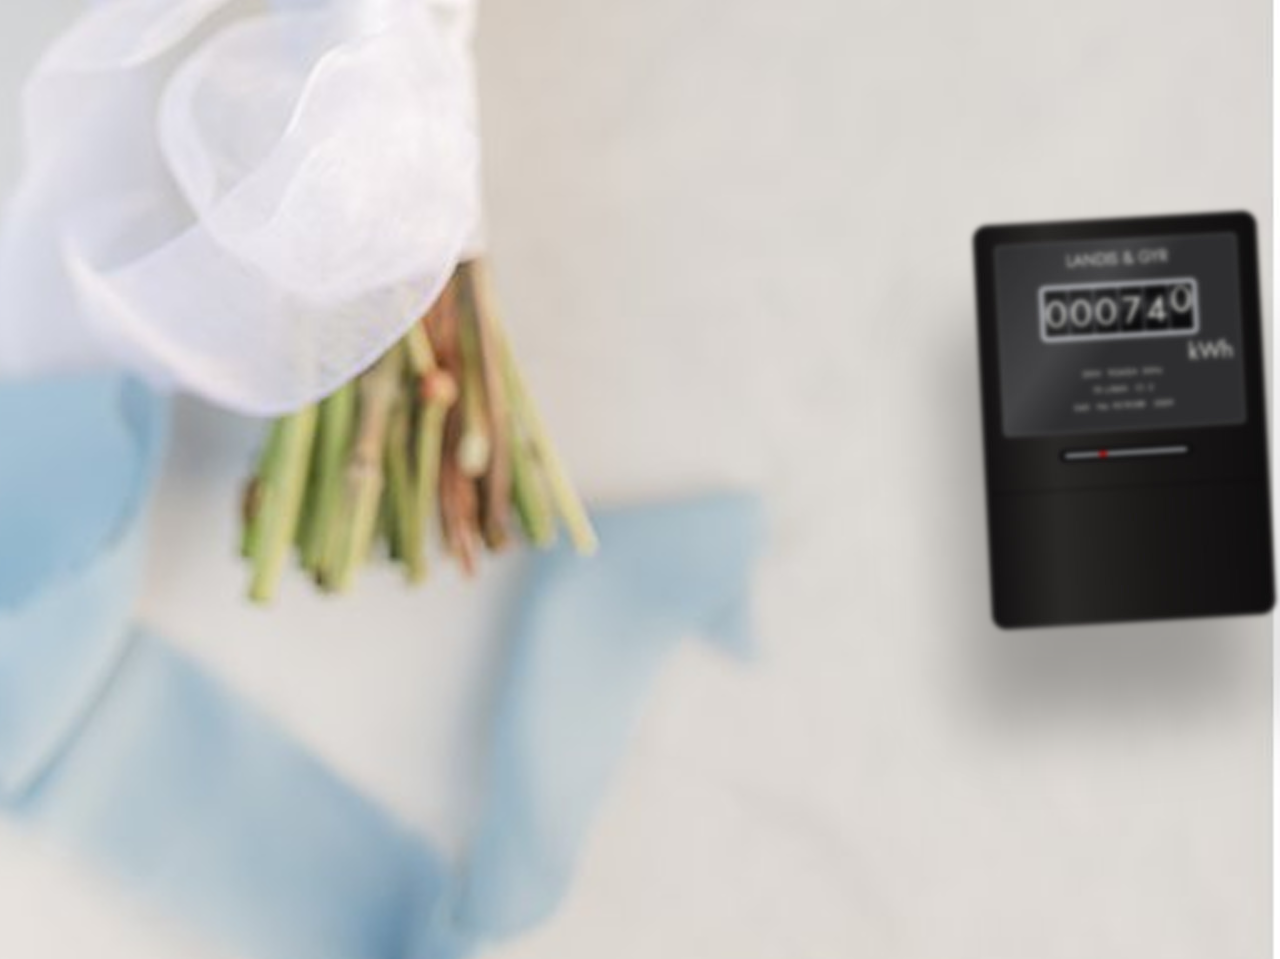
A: 740 (kWh)
